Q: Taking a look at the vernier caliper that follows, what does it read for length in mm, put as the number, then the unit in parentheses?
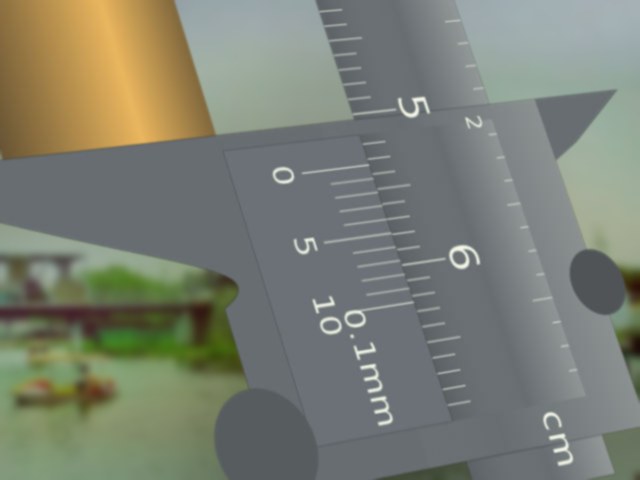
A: 53.4 (mm)
